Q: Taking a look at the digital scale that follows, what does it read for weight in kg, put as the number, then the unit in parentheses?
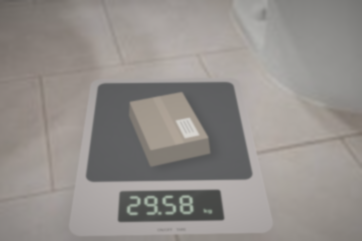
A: 29.58 (kg)
